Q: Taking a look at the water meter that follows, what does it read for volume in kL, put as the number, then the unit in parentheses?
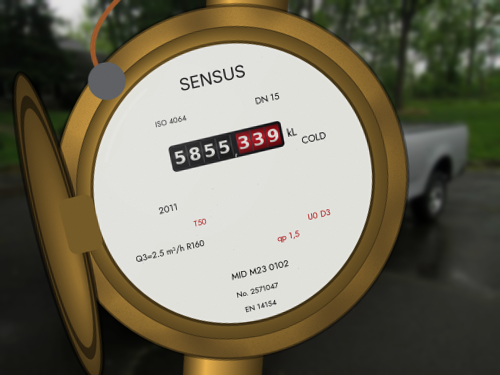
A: 5855.339 (kL)
